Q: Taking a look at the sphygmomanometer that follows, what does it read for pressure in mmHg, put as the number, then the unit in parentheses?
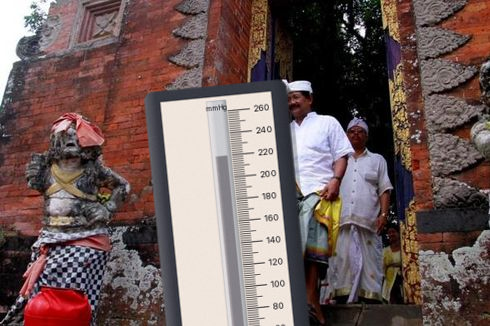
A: 220 (mmHg)
